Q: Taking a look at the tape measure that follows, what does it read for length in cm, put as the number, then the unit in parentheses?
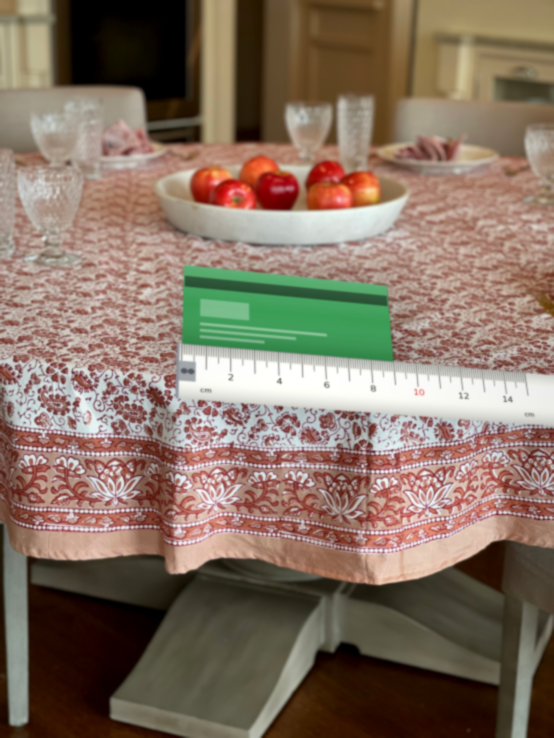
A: 9 (cm)
